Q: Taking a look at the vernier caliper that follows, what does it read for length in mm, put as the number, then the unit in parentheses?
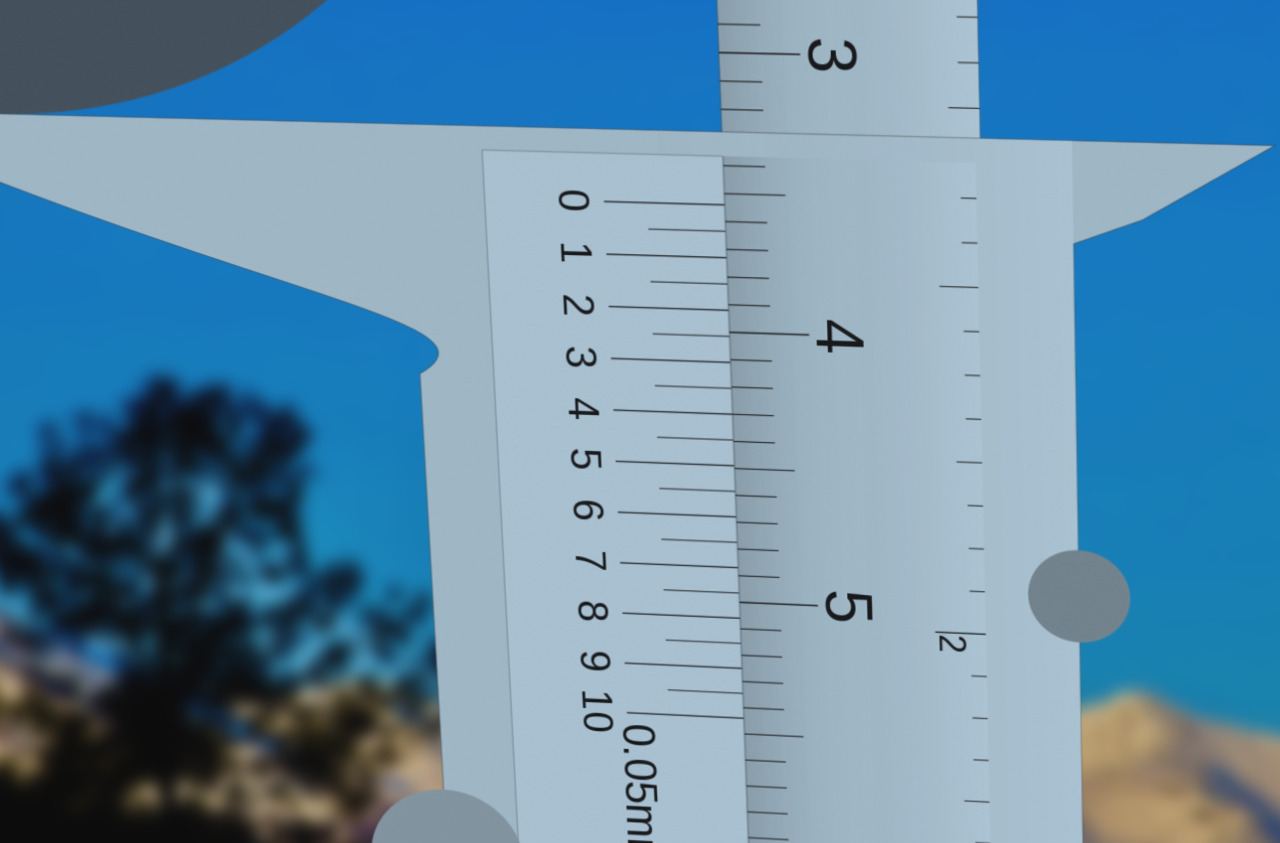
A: 35.40 (mm)
